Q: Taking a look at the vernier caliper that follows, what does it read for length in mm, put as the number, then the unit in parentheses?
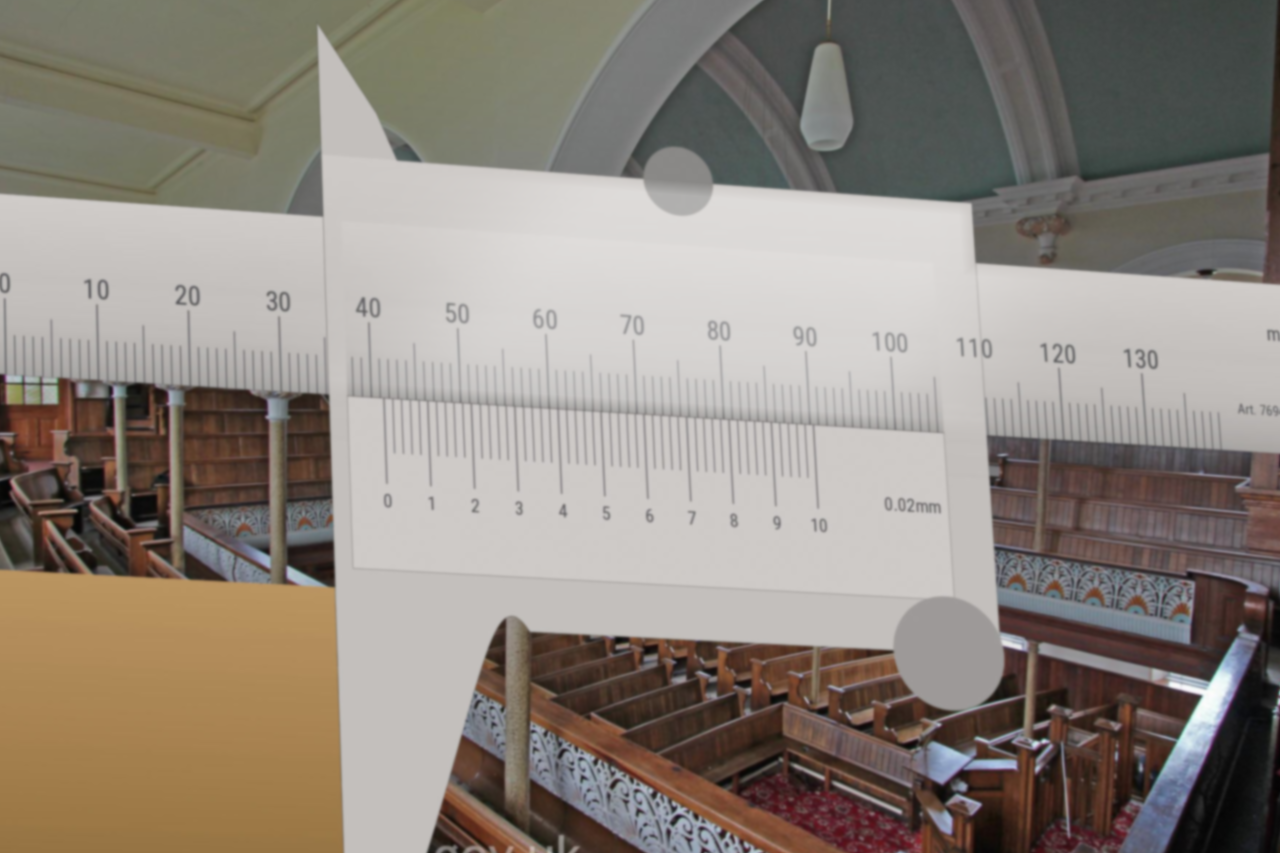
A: 41.4 (mm)
